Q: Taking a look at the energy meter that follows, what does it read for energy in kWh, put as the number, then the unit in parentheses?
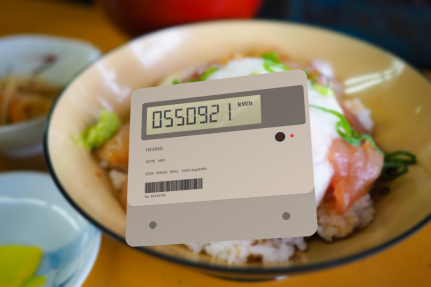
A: 550921 (kWh)
